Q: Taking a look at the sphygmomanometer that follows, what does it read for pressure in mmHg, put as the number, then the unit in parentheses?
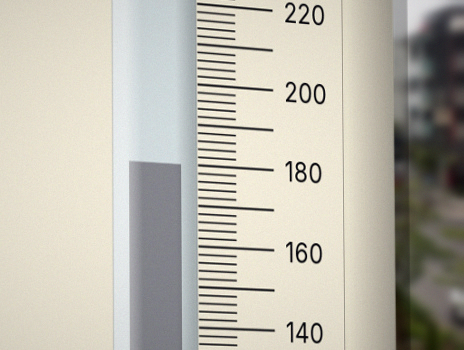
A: 180 (mmHg)
